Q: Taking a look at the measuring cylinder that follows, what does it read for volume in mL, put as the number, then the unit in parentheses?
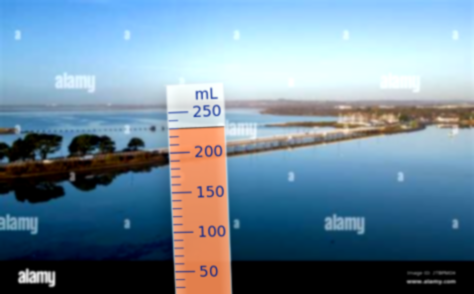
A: 230 (mL)
